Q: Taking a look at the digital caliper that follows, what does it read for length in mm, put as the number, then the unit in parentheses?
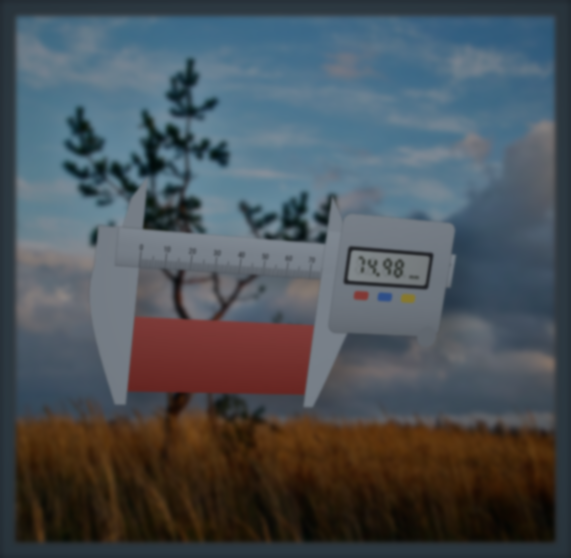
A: 74.98 (mm)
